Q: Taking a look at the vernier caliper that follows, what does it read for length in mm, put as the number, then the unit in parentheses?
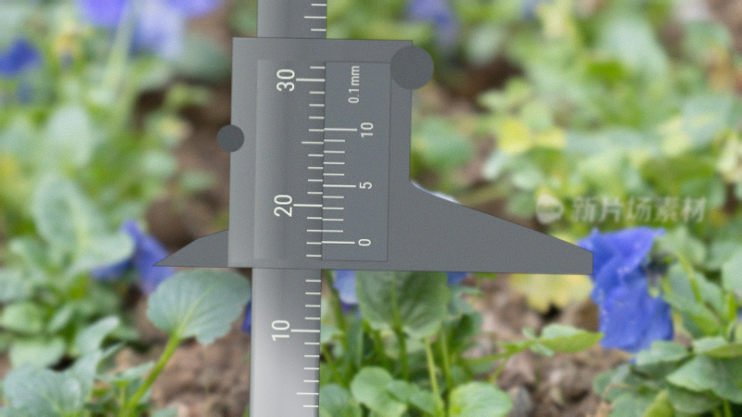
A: 17.1 (mm)
